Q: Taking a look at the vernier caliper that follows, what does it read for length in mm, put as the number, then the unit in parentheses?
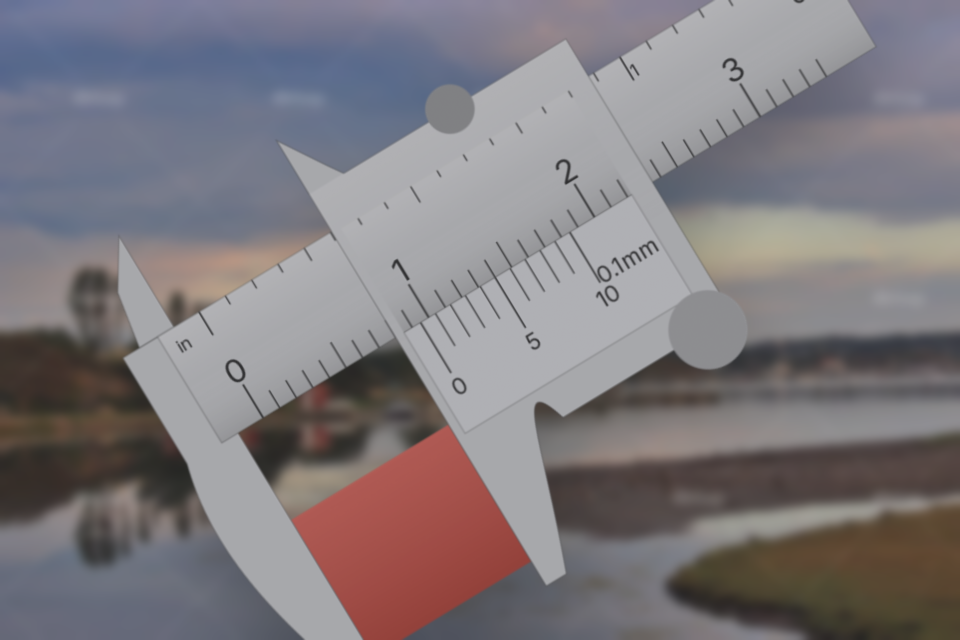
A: 9.5 (mm)
